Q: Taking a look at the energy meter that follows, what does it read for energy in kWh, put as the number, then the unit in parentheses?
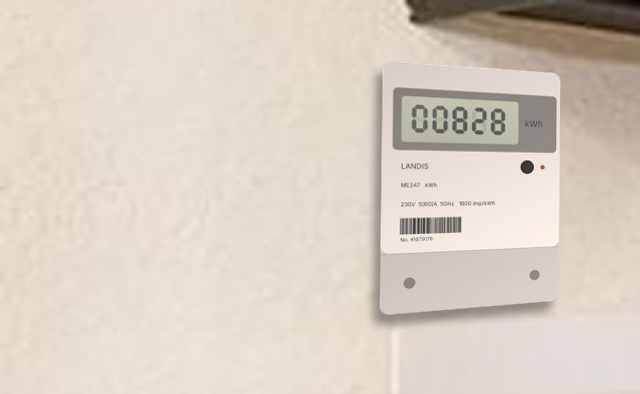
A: 828 (kWh)
